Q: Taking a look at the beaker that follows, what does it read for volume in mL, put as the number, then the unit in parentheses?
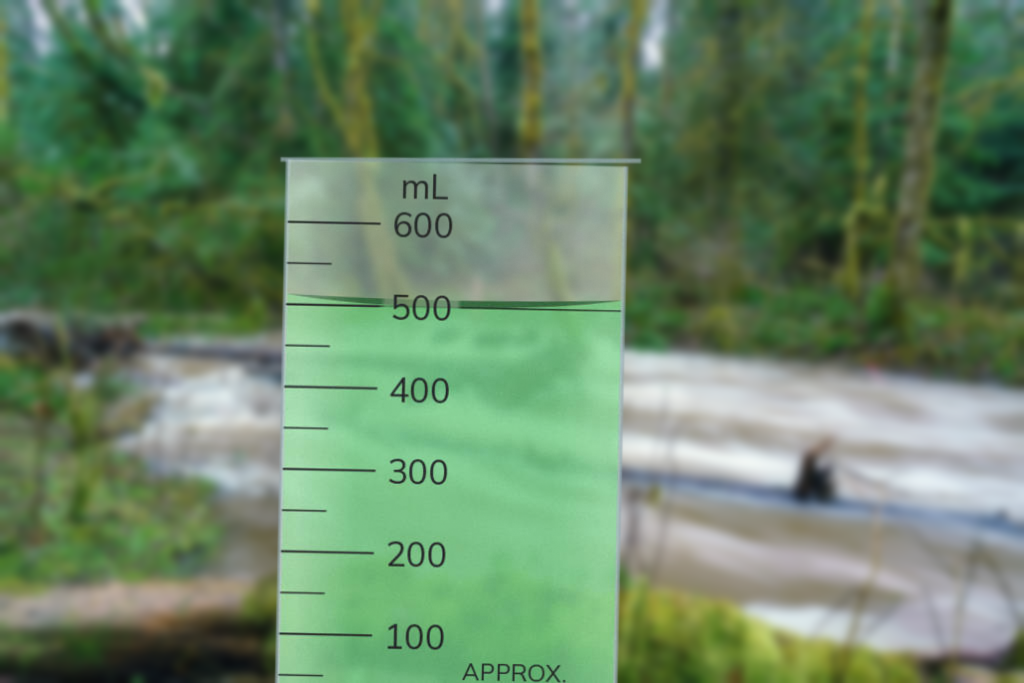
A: 500 (mL)
